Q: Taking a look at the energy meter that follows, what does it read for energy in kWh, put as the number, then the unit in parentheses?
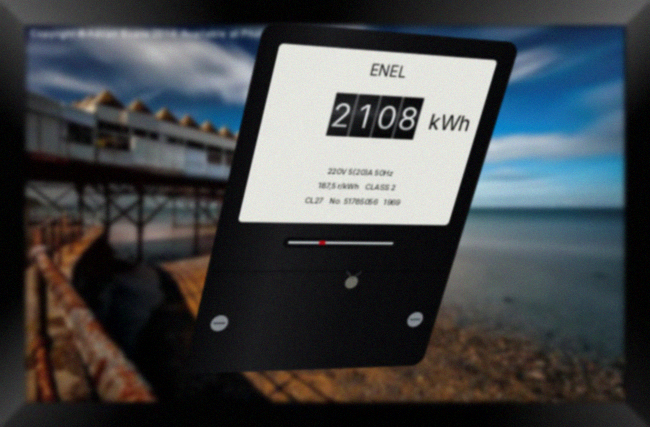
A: 2108 (kWh)
